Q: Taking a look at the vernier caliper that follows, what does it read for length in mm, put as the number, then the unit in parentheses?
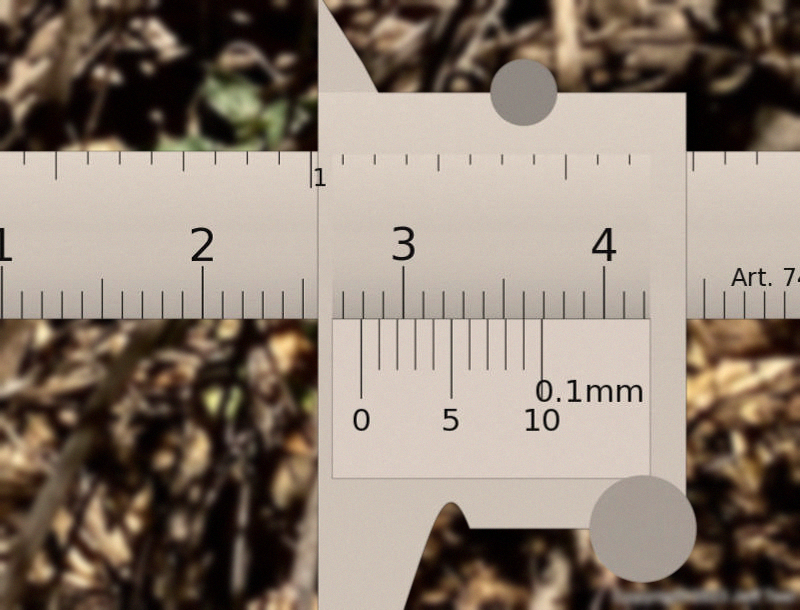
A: 27.9 (mm)
